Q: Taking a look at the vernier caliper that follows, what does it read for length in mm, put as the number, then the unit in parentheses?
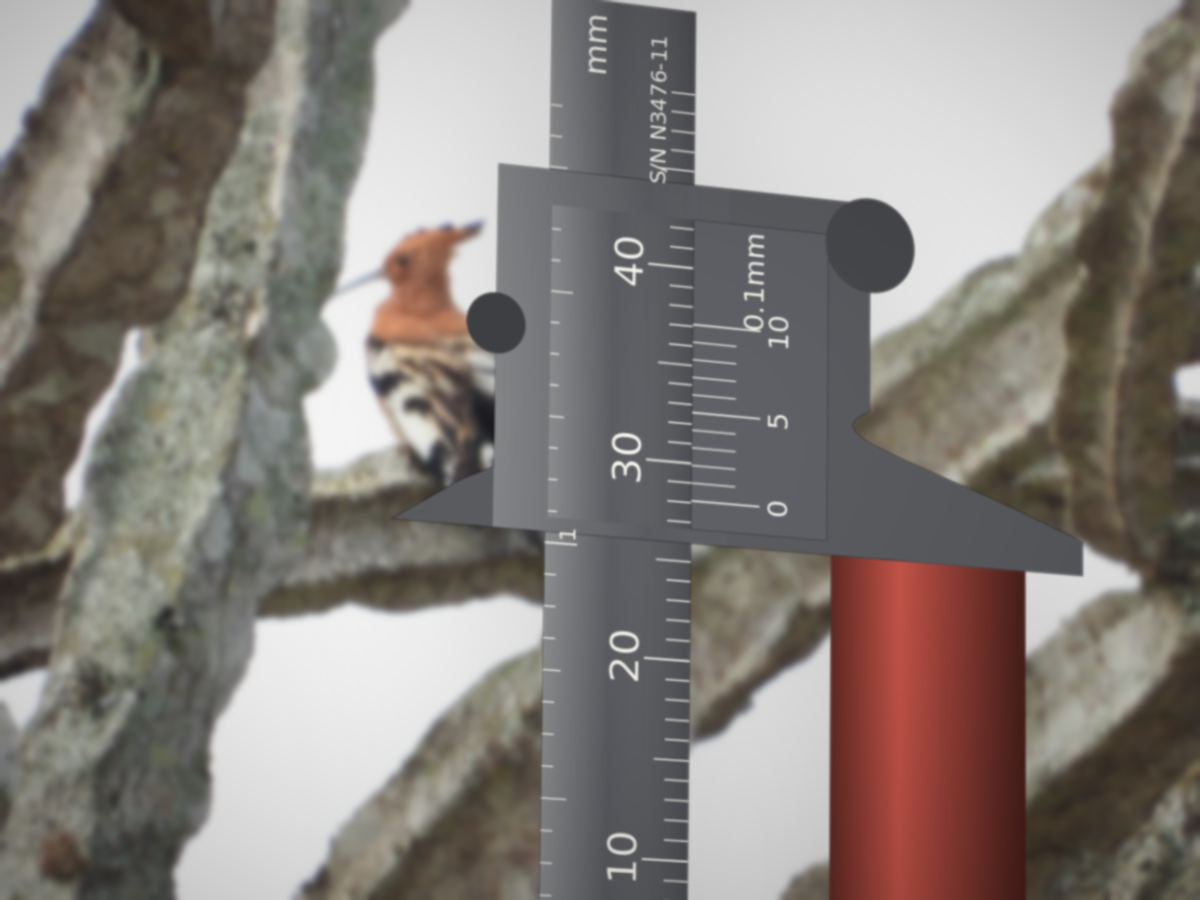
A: 28.1 (mm)
